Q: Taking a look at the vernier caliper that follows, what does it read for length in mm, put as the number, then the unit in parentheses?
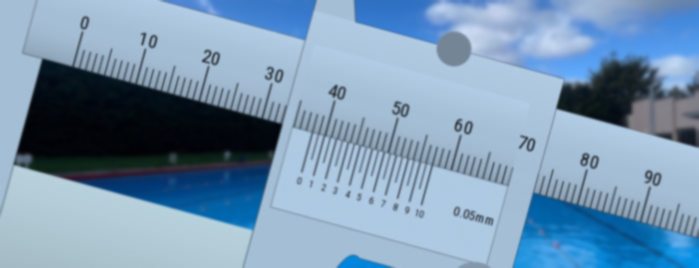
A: 38.0 (mm)
